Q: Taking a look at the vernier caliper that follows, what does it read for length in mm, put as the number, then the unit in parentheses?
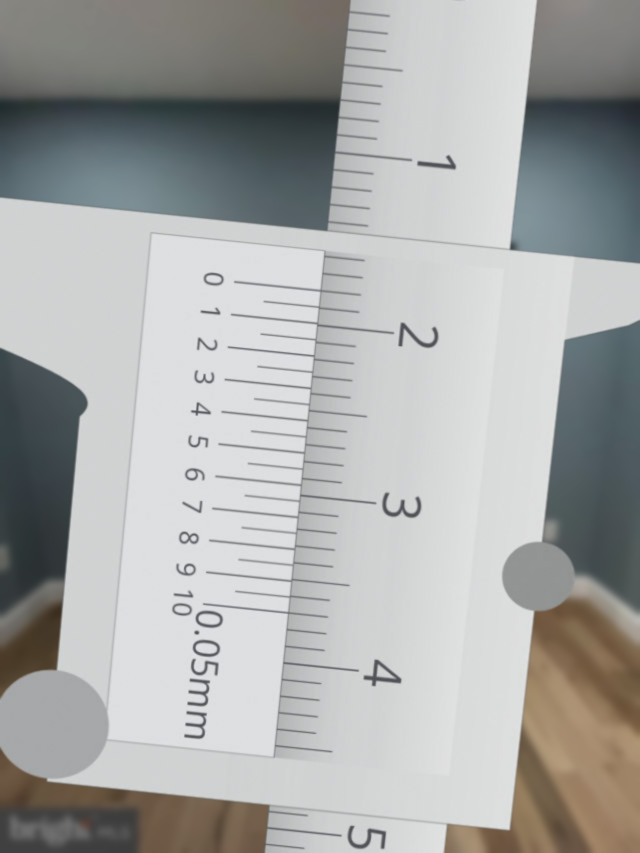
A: 18.0 (mm)
